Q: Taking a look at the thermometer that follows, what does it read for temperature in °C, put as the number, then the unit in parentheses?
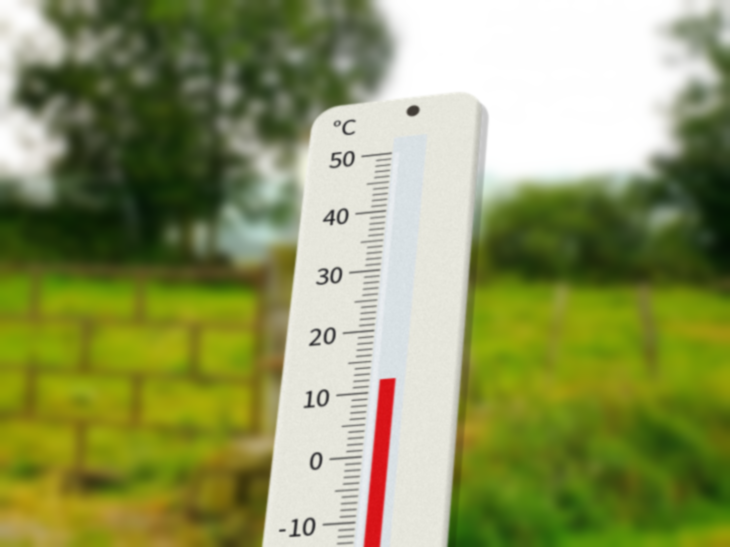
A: 12 (°C)
